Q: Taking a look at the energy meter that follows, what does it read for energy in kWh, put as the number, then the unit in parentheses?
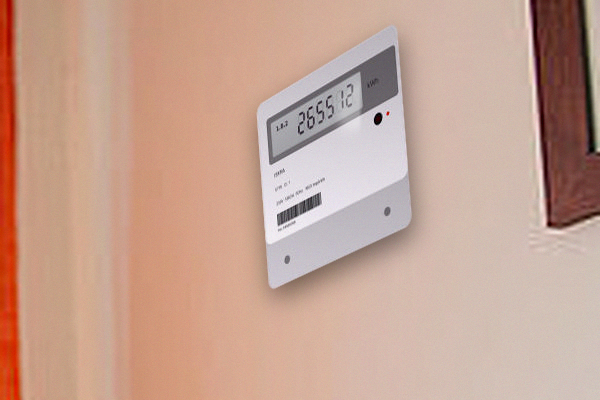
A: 265512 (kWh)
